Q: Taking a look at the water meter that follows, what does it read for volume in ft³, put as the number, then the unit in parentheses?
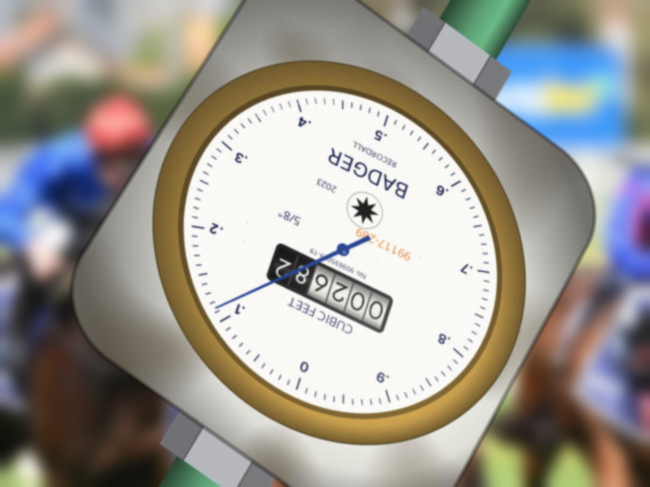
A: 2682.11 (ft³)
